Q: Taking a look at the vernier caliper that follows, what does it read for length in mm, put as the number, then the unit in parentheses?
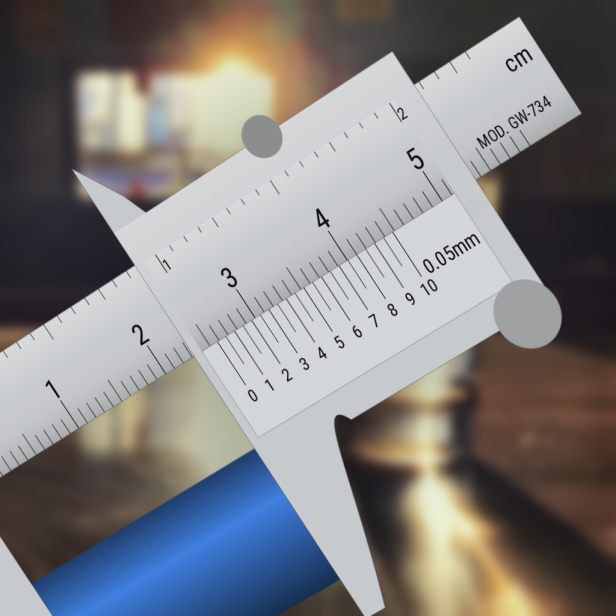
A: 25.8 (mm)
